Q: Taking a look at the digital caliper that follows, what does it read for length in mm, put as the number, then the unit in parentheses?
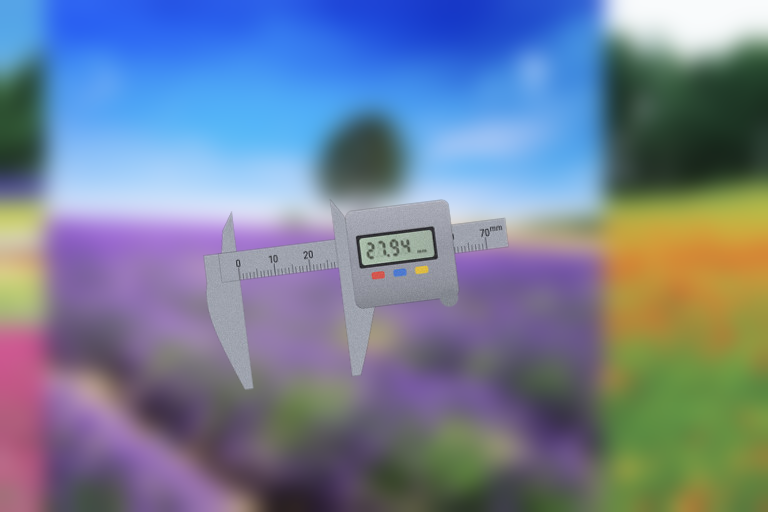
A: 27.94 (mm)
